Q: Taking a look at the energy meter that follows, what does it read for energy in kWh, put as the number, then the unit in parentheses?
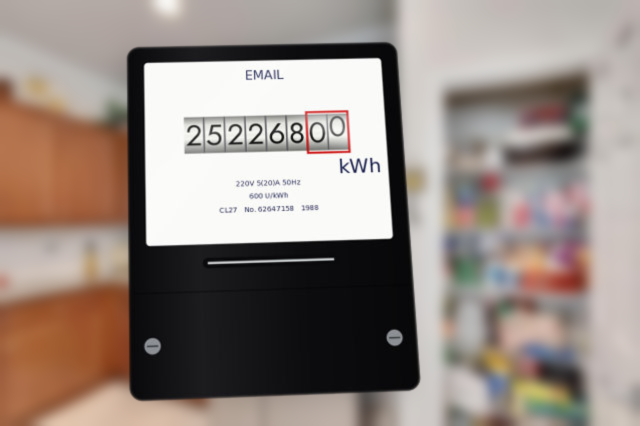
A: 252268.00 (kWh)
